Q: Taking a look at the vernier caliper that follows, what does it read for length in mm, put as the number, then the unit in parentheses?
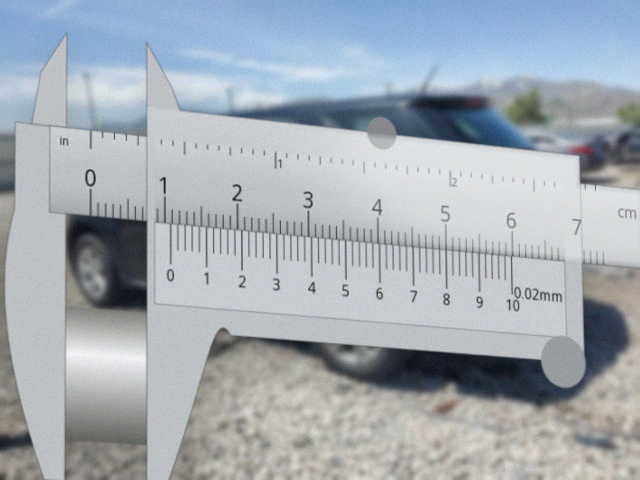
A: 10.8 (mm)
